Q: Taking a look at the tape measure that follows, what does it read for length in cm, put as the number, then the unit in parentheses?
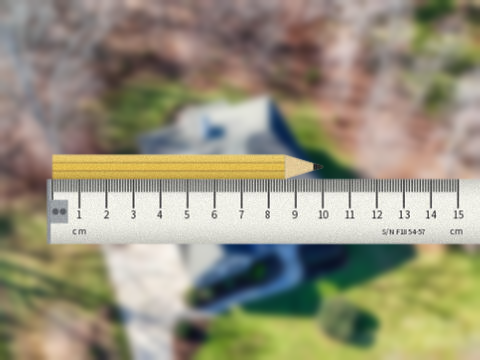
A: 10 (cm)
